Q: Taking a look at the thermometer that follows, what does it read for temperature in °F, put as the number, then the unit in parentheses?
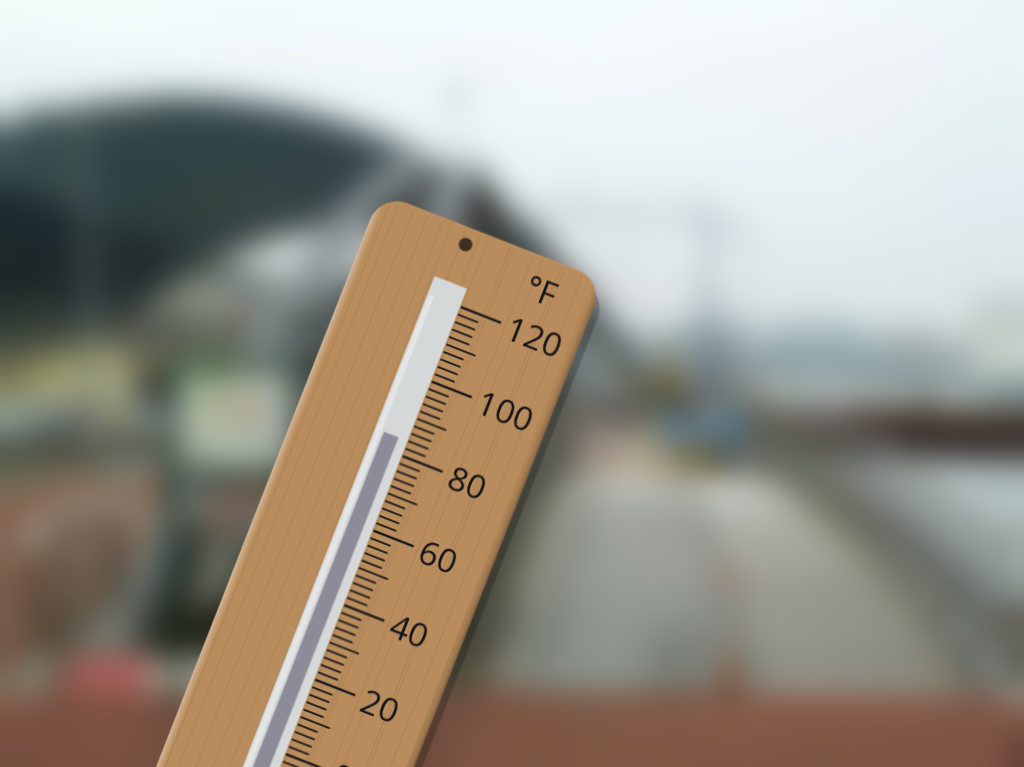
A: 84 (°F)
